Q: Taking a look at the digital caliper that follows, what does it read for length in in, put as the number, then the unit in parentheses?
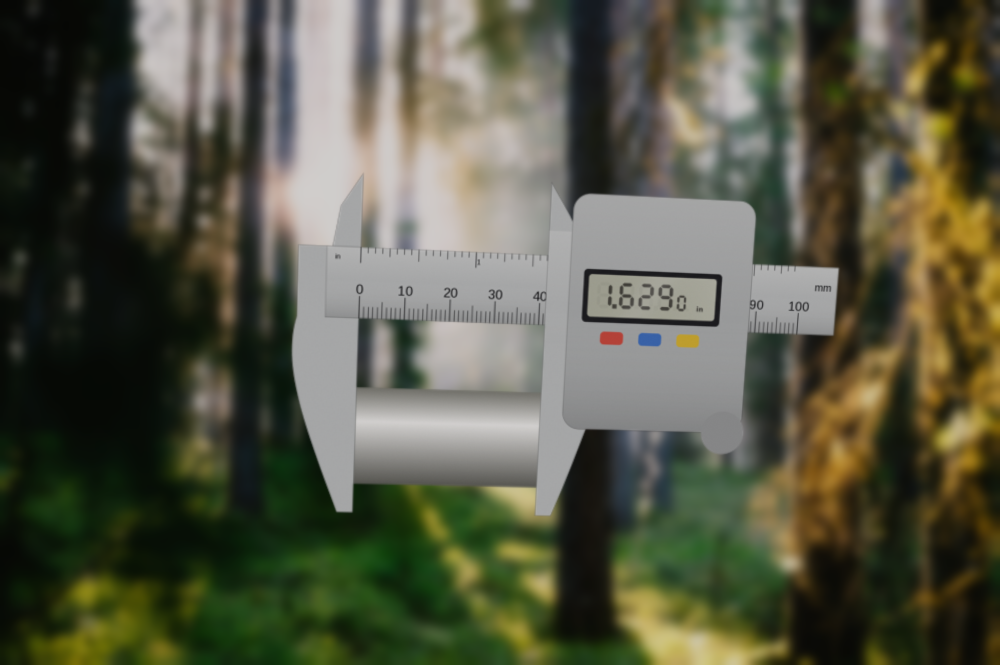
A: 1.6290 (in)
